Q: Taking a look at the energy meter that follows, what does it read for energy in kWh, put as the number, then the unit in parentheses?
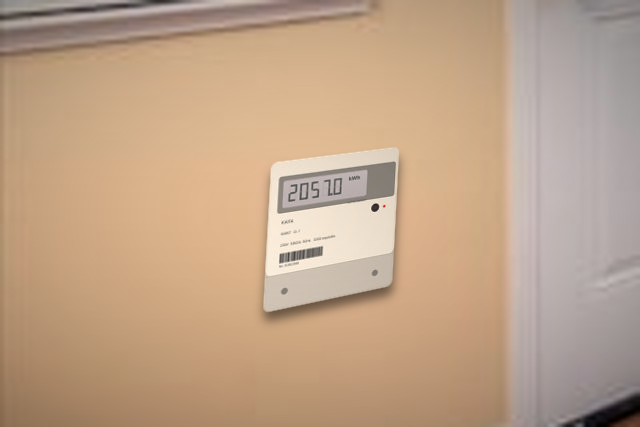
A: 2057.0 (kWh)
